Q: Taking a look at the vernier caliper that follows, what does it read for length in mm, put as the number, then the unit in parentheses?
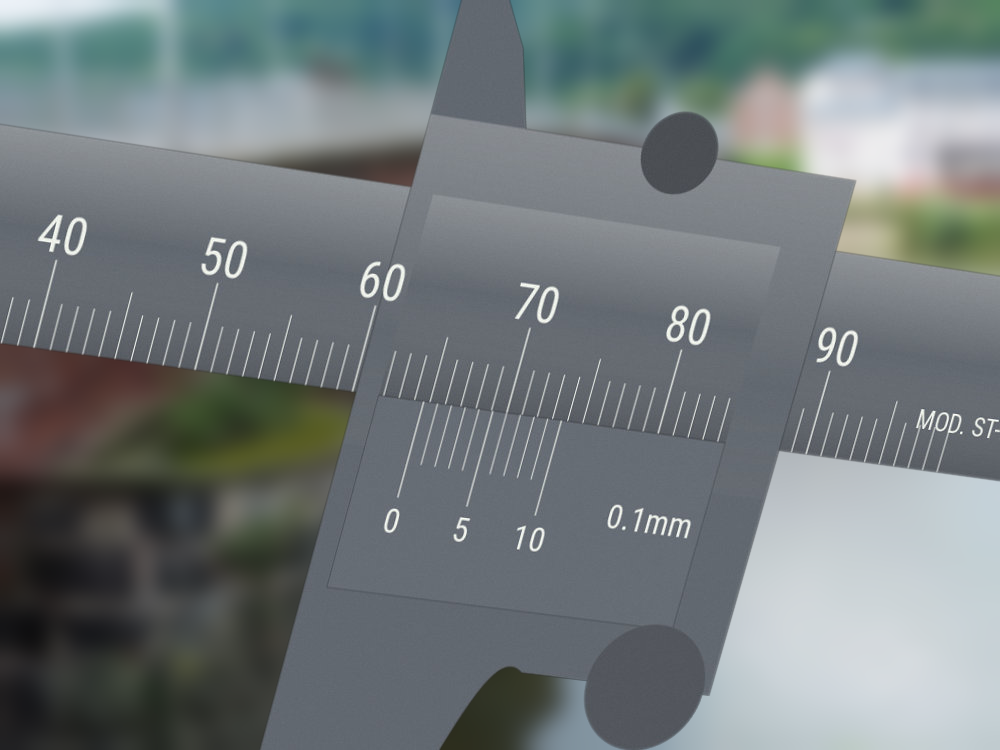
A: 64.6 (mm)
